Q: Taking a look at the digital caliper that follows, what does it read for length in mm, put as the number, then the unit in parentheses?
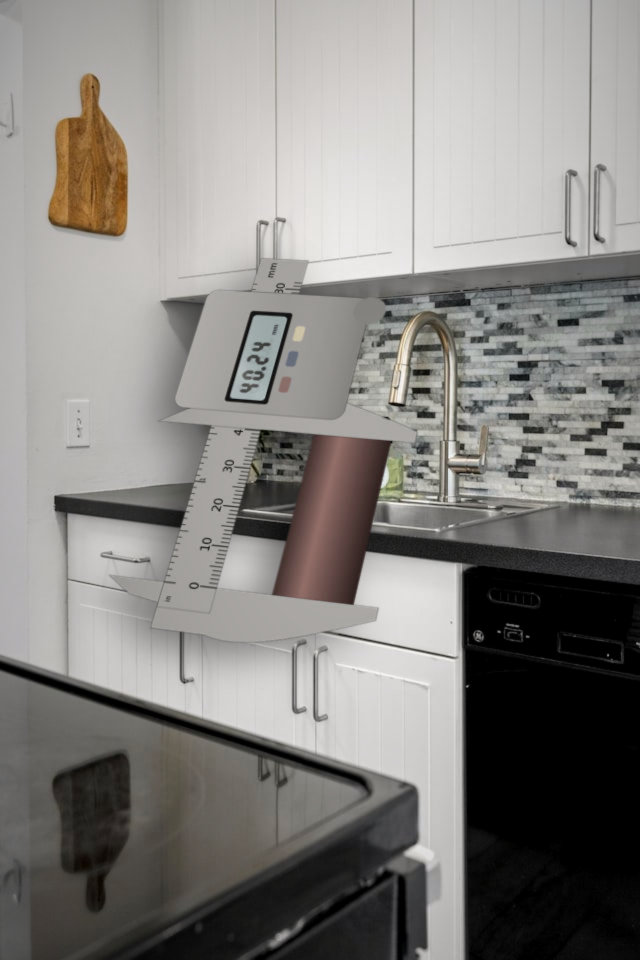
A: 40.24 (mm)
